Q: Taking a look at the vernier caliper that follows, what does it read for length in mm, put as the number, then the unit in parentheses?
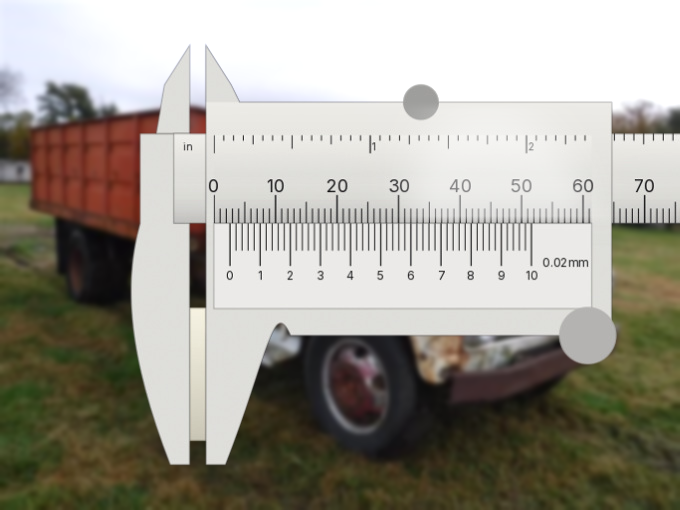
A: 2.6 (mm)
